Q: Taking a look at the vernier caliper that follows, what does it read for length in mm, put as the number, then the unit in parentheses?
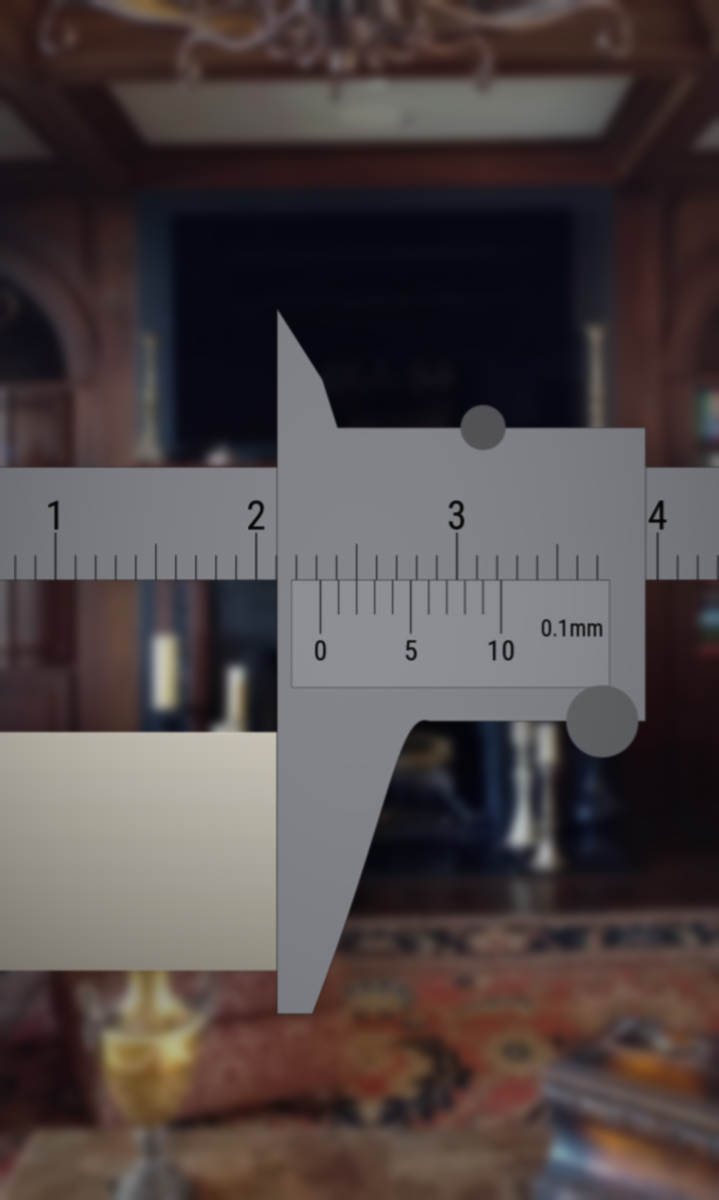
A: 23.2 (mm)
